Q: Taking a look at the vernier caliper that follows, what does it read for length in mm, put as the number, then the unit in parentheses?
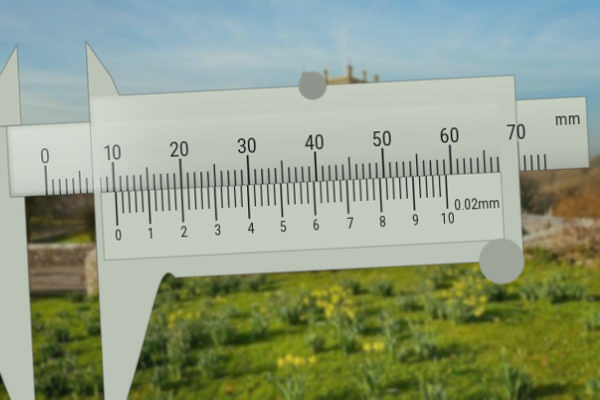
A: 10.2 (mm)
